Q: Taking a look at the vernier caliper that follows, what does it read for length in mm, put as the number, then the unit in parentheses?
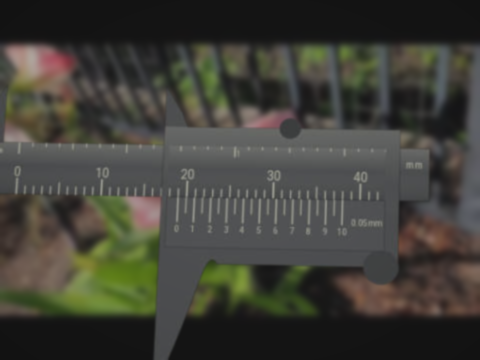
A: 19.0 (mm)
